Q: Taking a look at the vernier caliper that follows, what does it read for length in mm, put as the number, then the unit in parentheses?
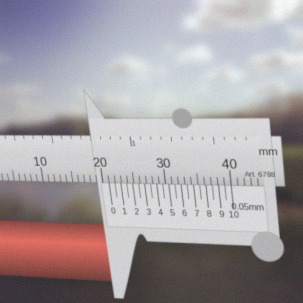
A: 21.0 (mm)
